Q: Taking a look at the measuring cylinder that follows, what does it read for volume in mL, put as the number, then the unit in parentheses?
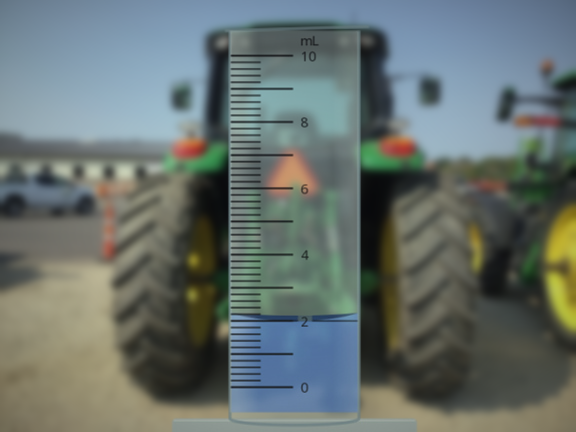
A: 2 (mL)
